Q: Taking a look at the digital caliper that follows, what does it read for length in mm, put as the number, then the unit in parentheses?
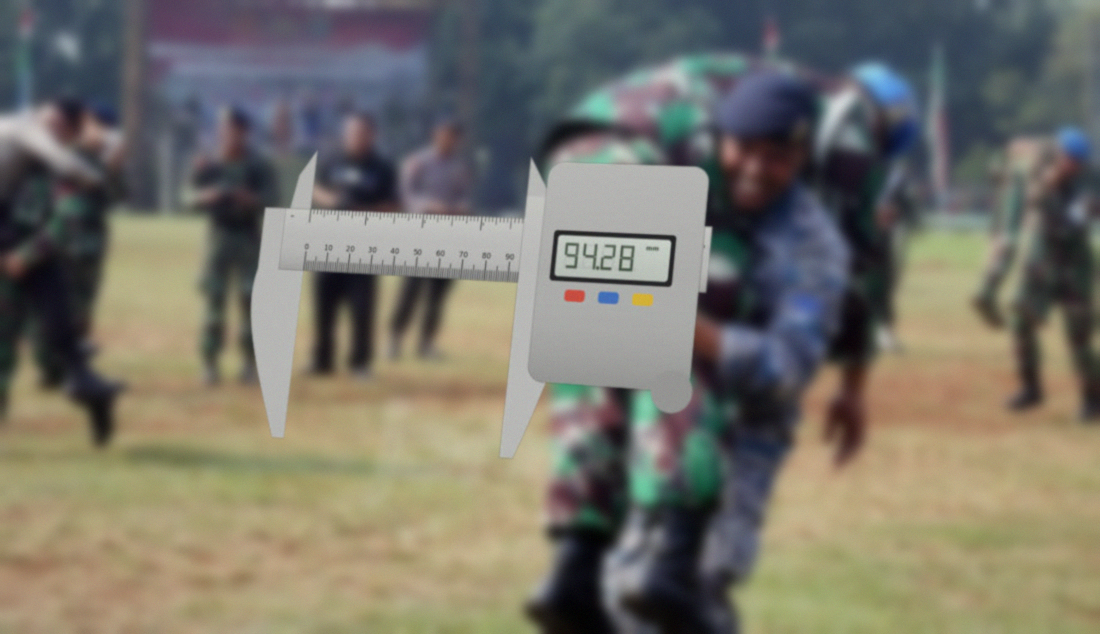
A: 94.28 (mm)
